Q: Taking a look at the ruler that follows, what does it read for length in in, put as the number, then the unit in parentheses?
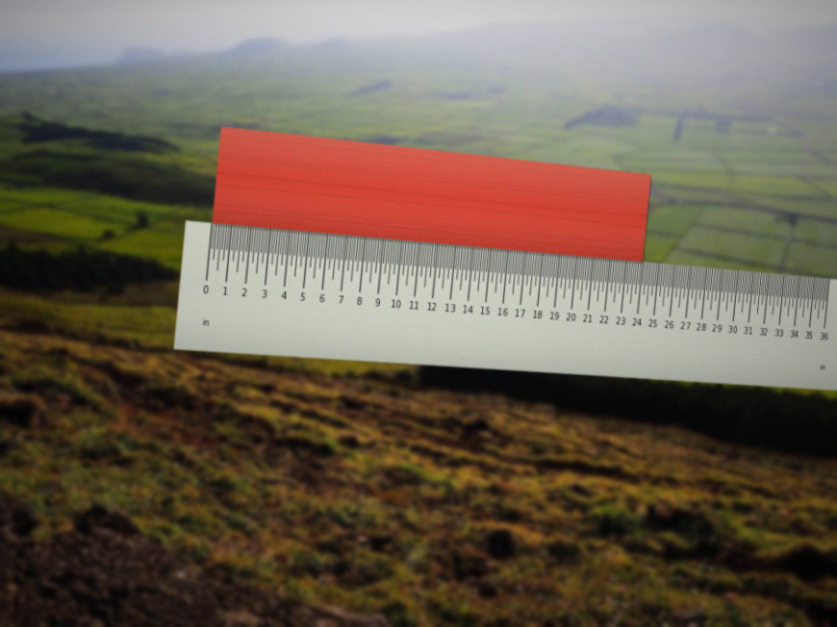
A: 24 (in)
